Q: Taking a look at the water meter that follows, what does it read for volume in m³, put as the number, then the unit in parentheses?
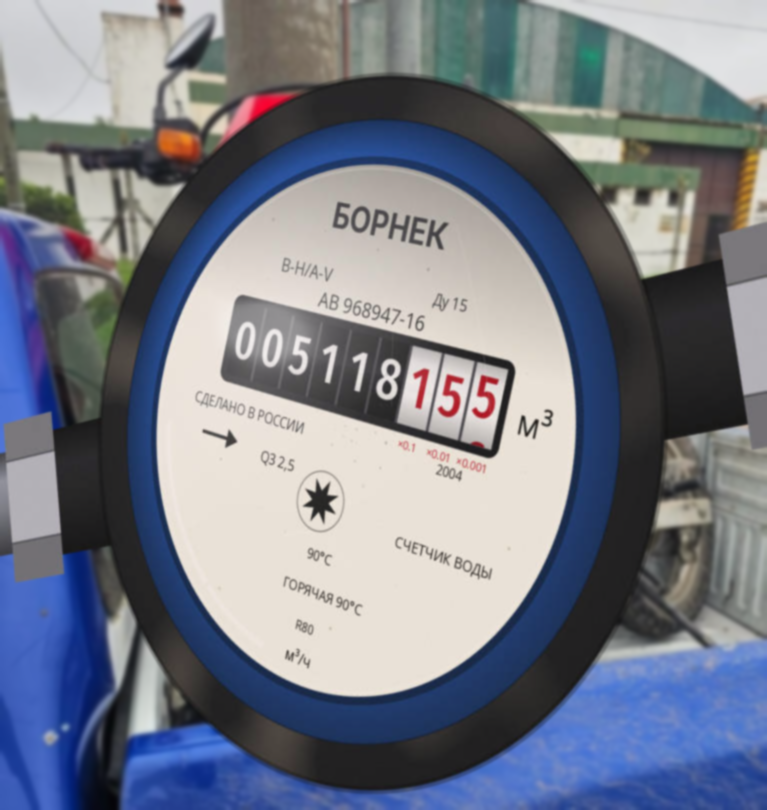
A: 5118.155 (m³)
